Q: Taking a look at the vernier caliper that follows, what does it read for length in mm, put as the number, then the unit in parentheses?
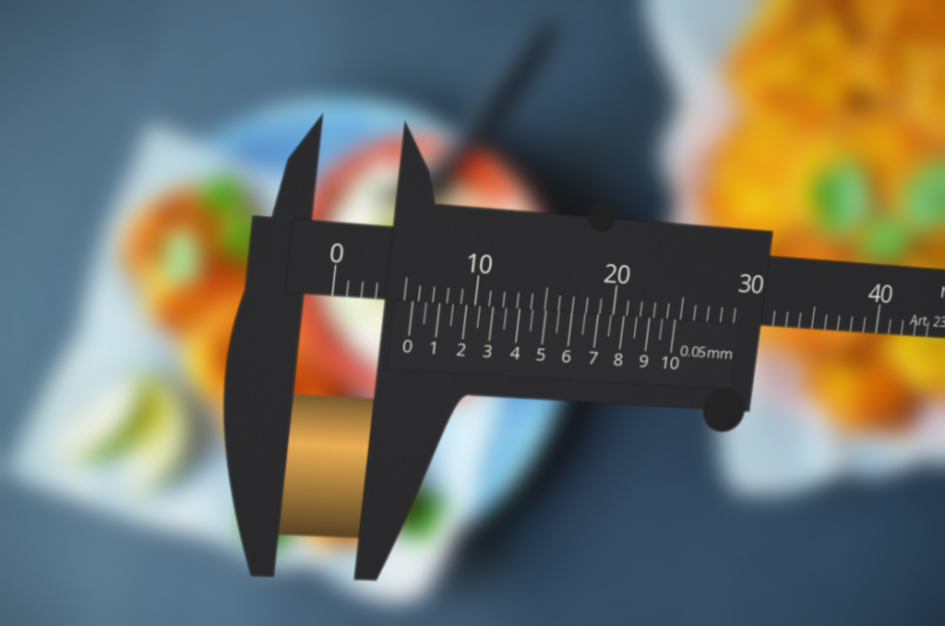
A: 5.6 (mm)
